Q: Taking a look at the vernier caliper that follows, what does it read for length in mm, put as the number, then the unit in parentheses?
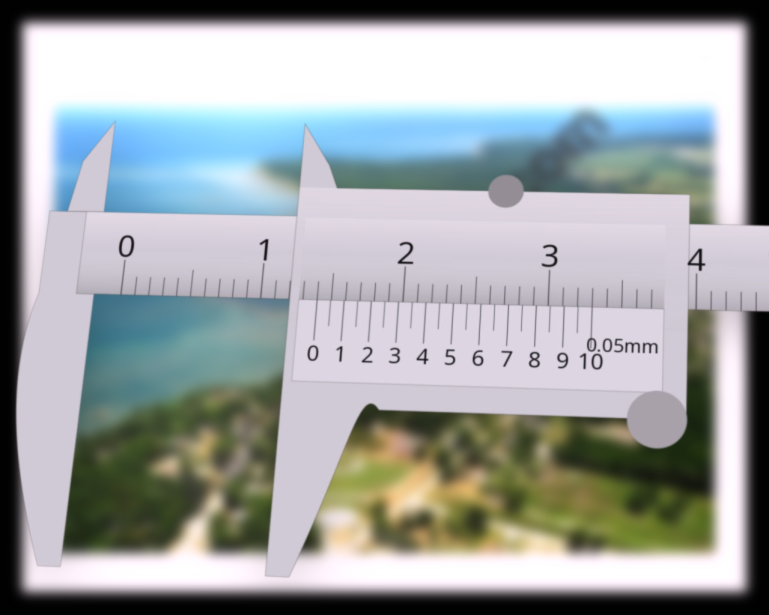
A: 14.0 (mm)
